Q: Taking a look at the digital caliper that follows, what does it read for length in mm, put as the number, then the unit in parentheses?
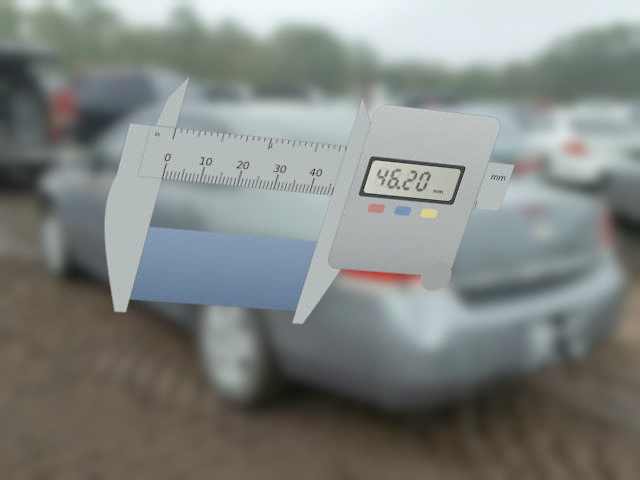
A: 46.20 (mm)
